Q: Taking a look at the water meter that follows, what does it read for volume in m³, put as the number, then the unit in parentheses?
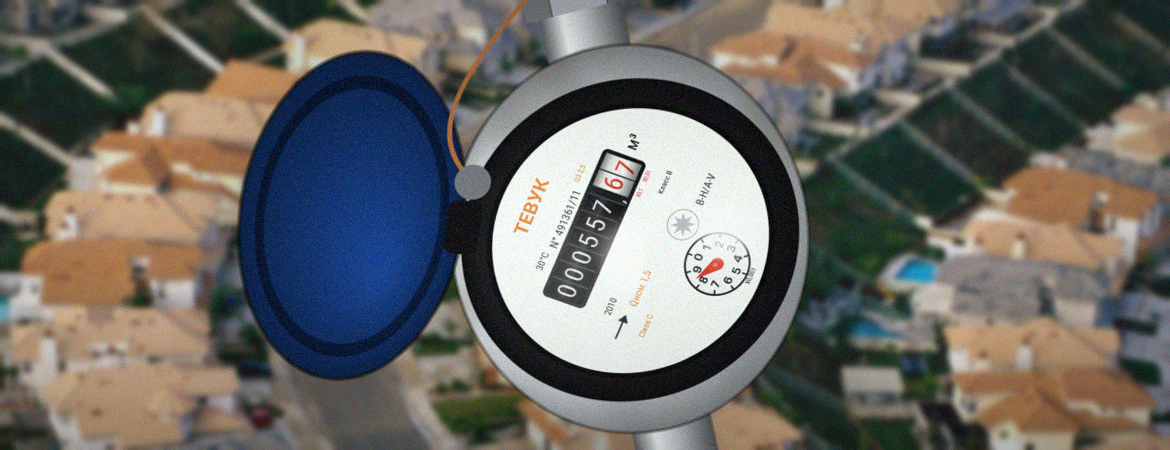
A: 557.668 (m³)
